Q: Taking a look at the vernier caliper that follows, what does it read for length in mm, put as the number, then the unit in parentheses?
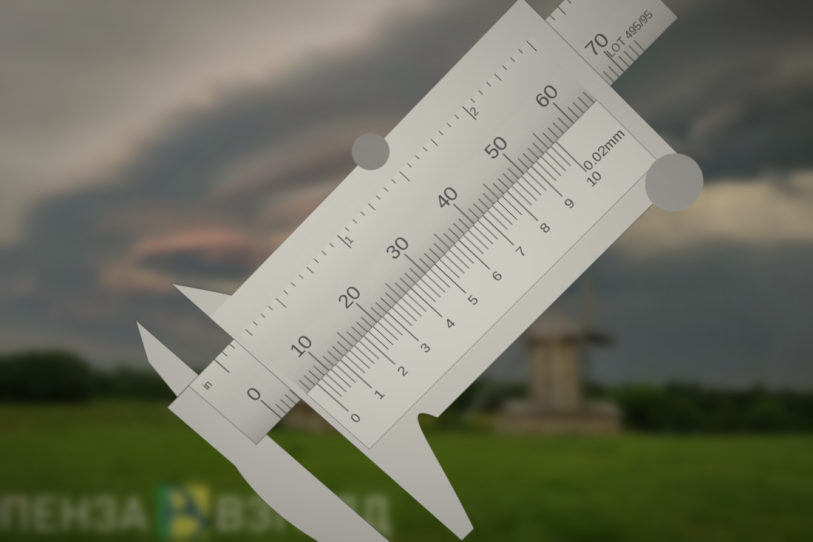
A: 7.4 (mm)
